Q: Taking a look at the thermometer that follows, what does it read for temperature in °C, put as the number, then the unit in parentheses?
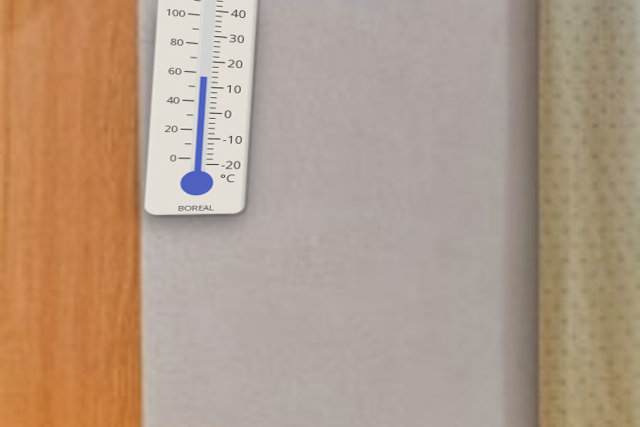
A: 14 (°C)
